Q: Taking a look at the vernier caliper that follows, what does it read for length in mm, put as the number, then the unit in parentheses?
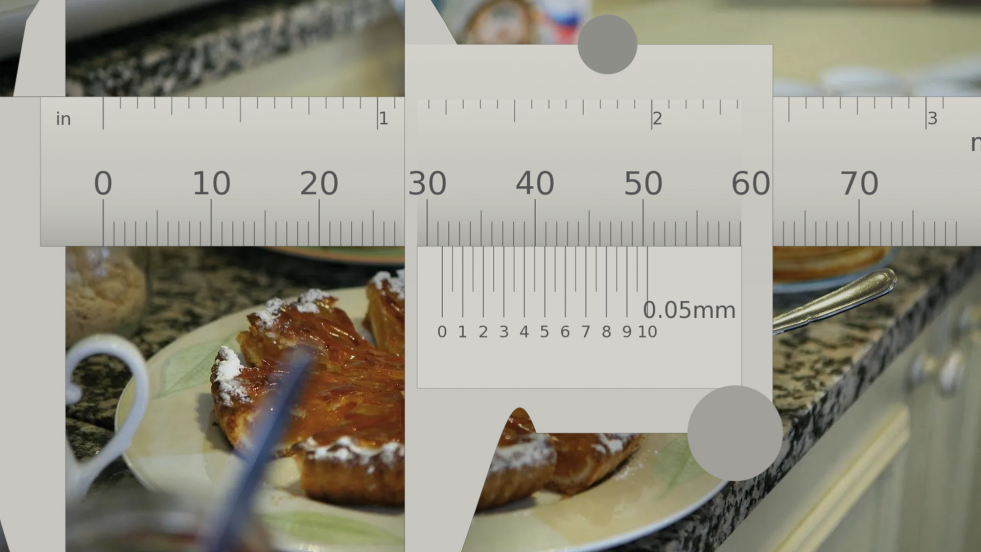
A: 31.4 (mm)
